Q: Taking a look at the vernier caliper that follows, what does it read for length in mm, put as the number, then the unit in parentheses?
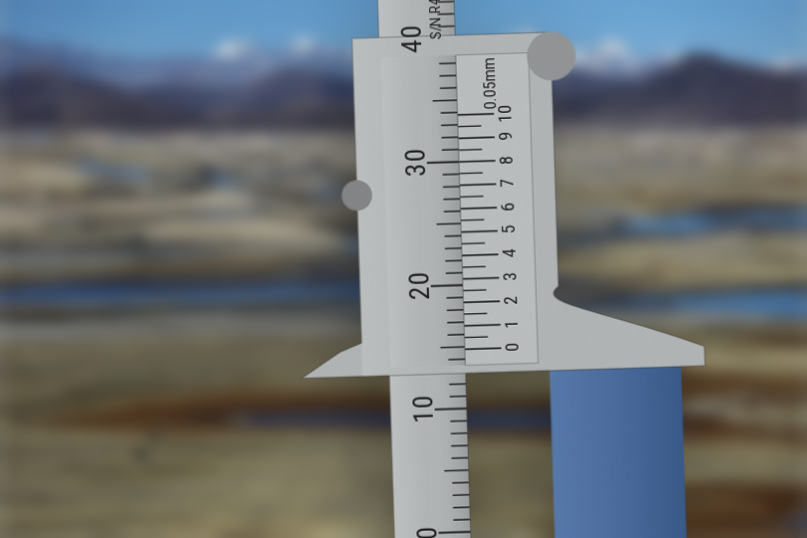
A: 14.8 (mm)
